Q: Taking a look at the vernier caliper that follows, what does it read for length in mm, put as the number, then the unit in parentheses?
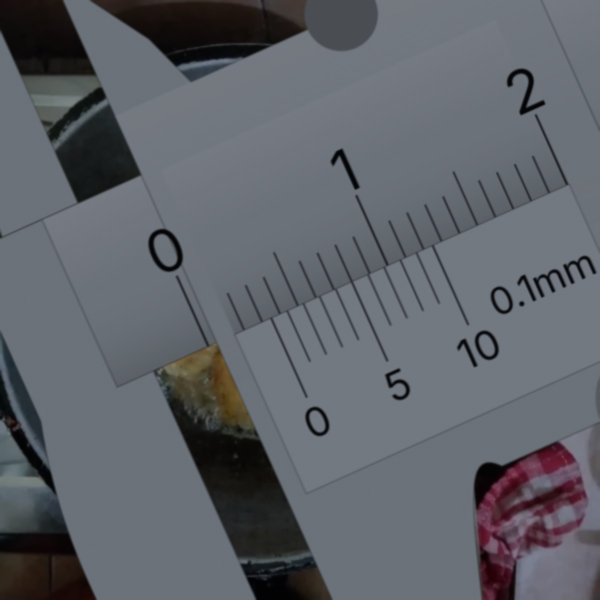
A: 3.5 (mm)
